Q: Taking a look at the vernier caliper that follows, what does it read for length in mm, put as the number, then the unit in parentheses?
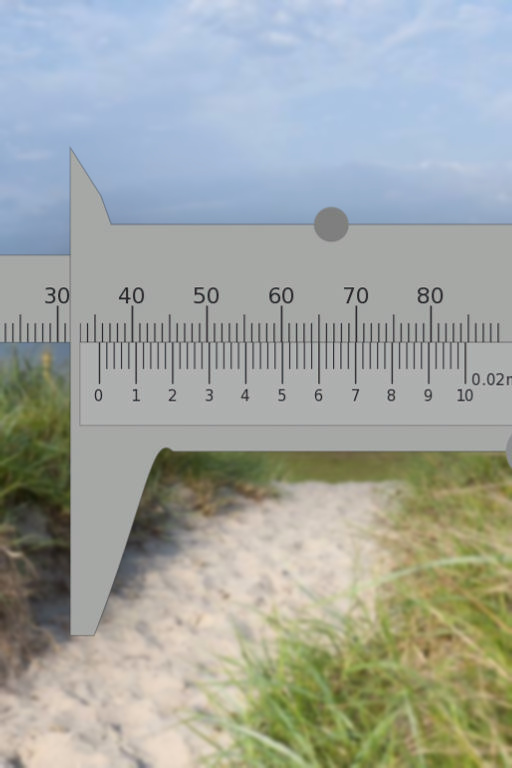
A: 35.6 (mm)
